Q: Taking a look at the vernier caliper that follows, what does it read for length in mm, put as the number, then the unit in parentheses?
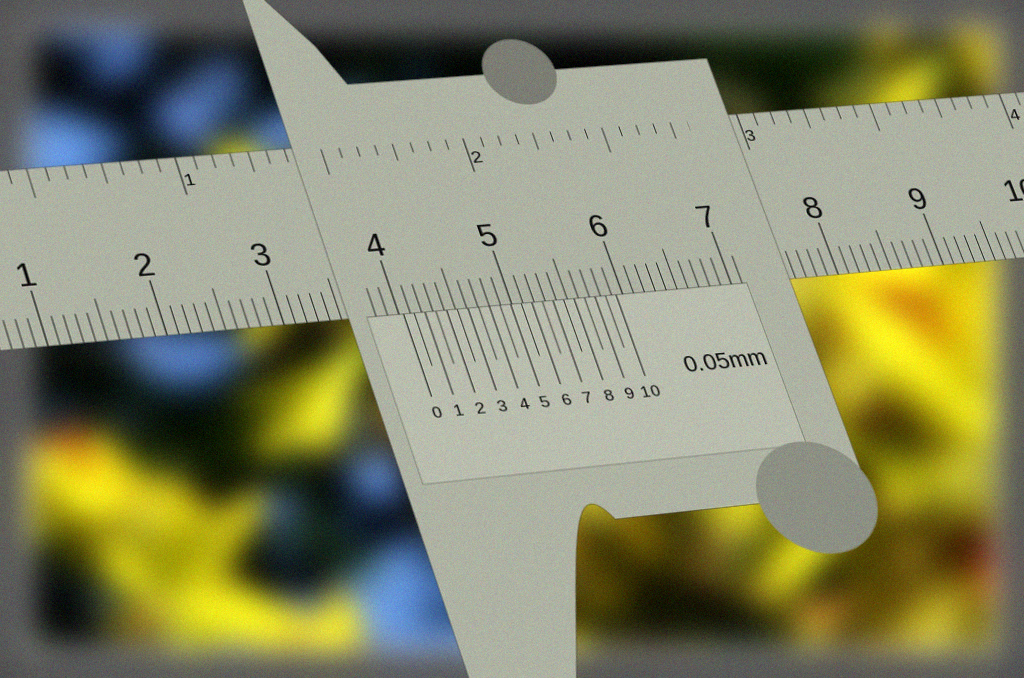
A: 40.4 (mm)
